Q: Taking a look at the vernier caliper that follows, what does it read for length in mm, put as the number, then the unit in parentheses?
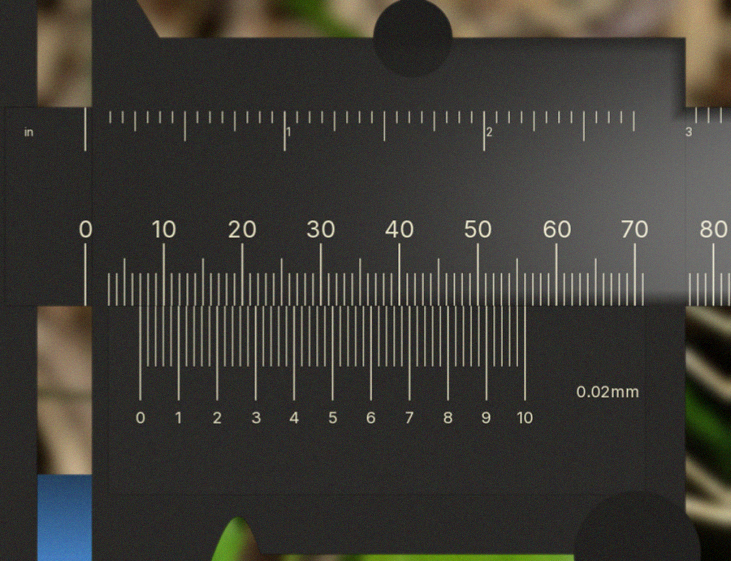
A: 7.0 (mm)
